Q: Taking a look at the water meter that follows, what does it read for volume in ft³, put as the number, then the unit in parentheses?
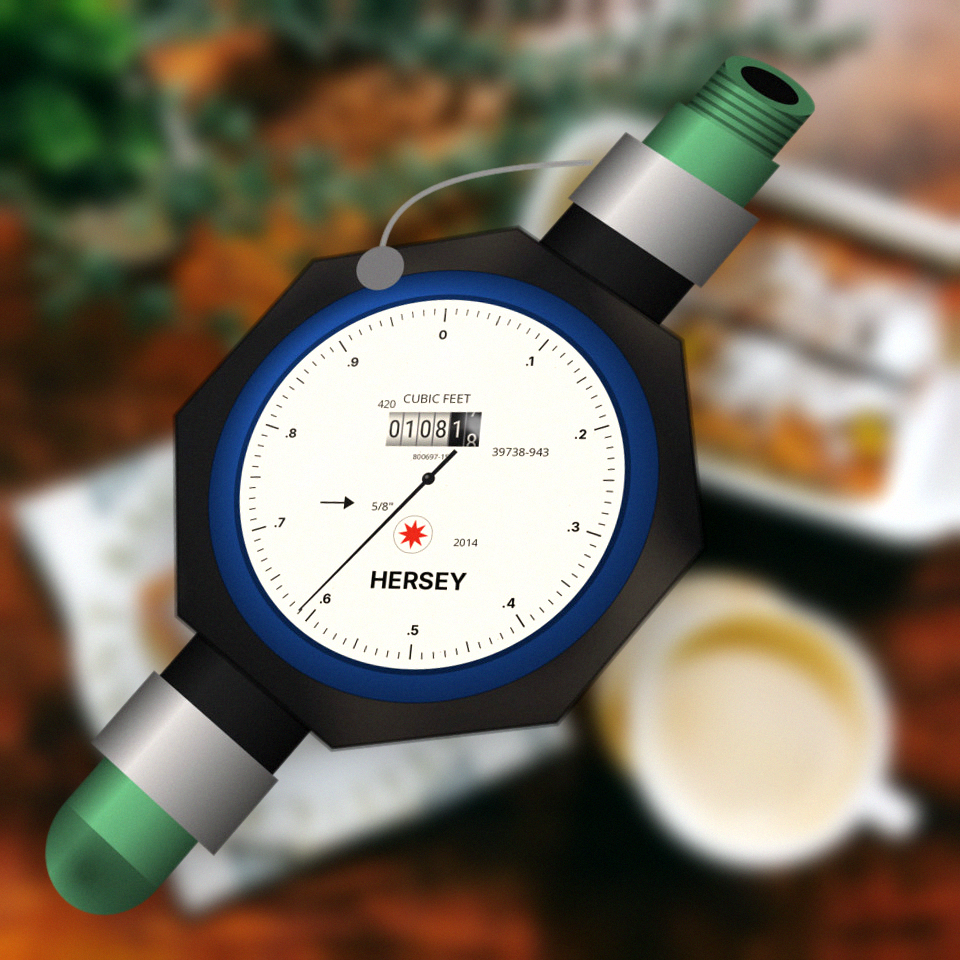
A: 10817.61 (ft³)
